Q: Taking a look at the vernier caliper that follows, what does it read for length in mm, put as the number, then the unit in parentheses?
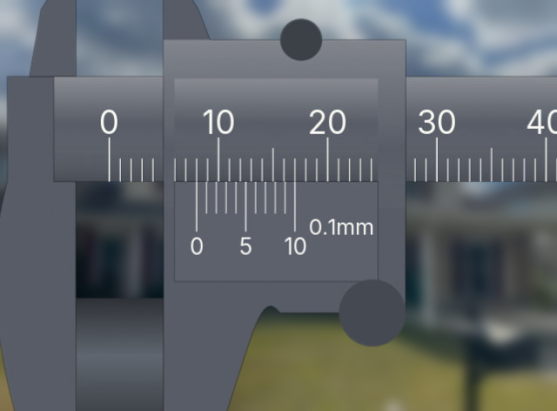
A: 8.0 (mm)
